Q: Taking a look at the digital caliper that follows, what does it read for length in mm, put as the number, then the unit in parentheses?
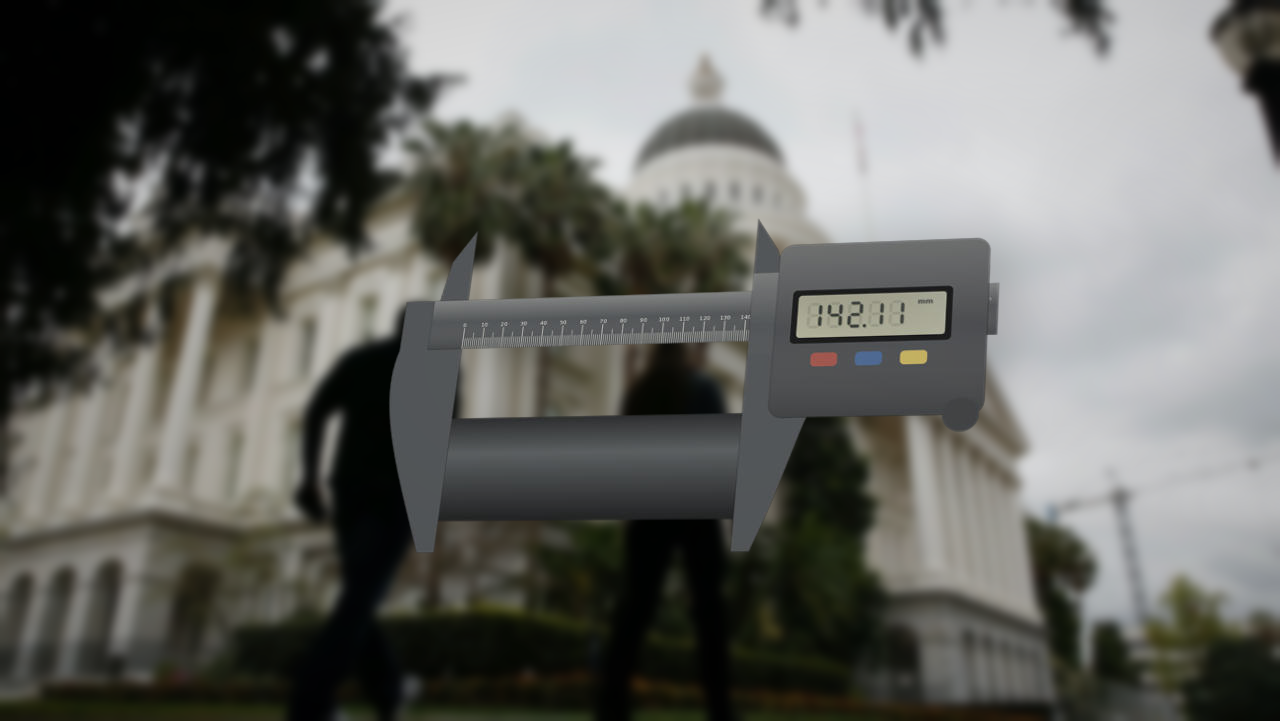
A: 142.11 (mm)
